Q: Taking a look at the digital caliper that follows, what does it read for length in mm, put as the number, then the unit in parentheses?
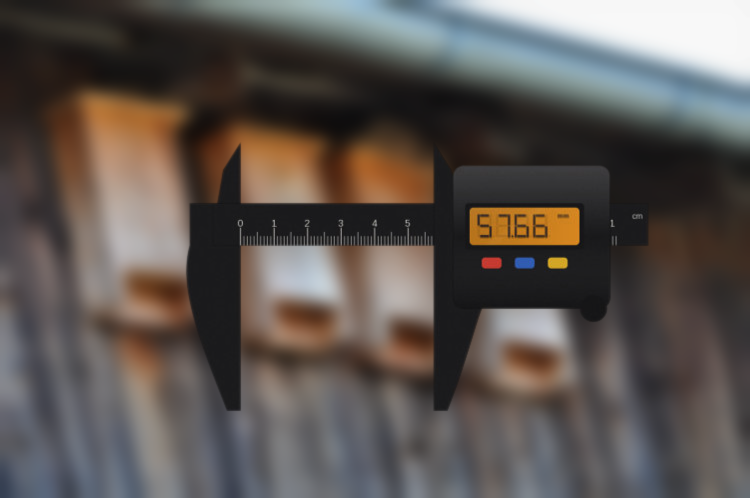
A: 57.66 (mm)
